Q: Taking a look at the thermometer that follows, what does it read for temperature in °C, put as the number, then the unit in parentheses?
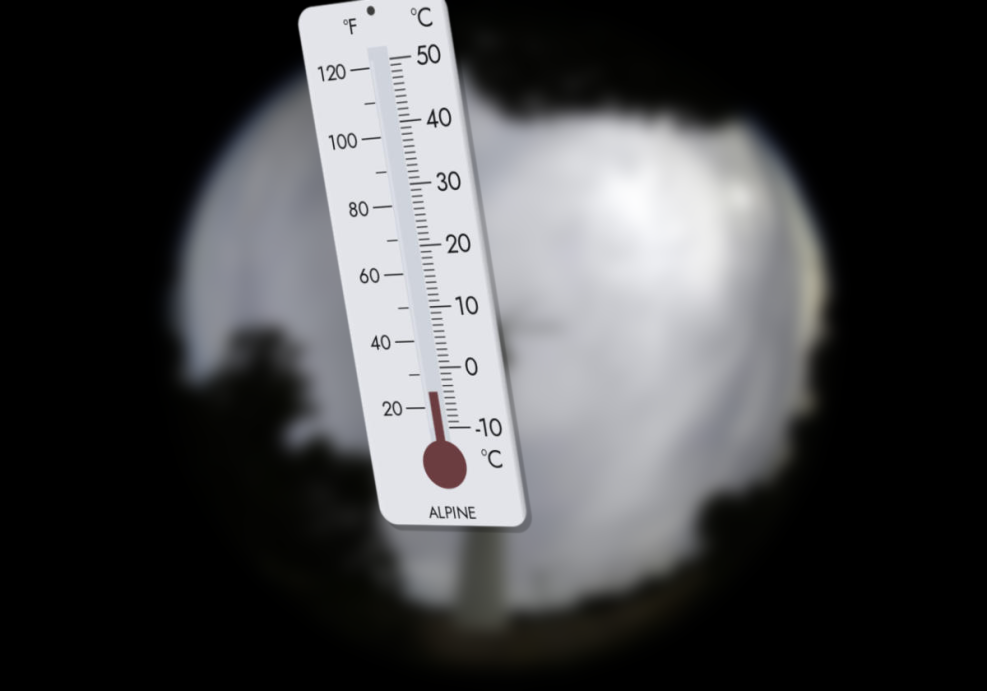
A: -4 (°C)
